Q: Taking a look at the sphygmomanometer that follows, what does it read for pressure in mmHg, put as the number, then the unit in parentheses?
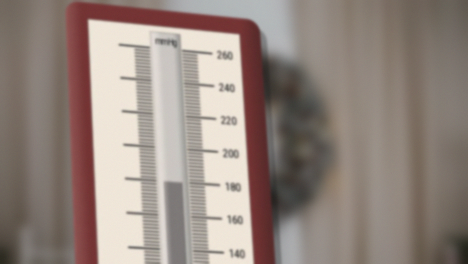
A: 180 (mmHg)
